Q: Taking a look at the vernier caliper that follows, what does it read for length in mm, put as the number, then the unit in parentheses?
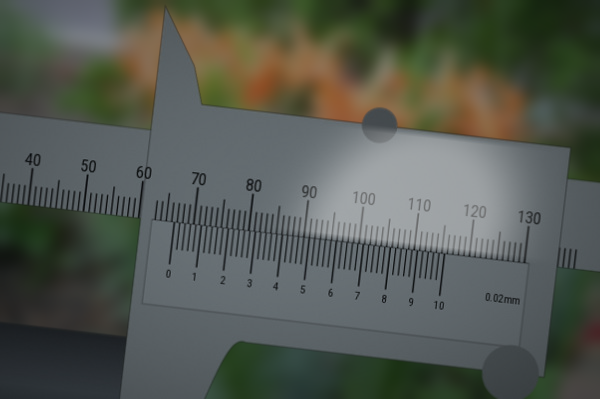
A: 66.5 (mm)
